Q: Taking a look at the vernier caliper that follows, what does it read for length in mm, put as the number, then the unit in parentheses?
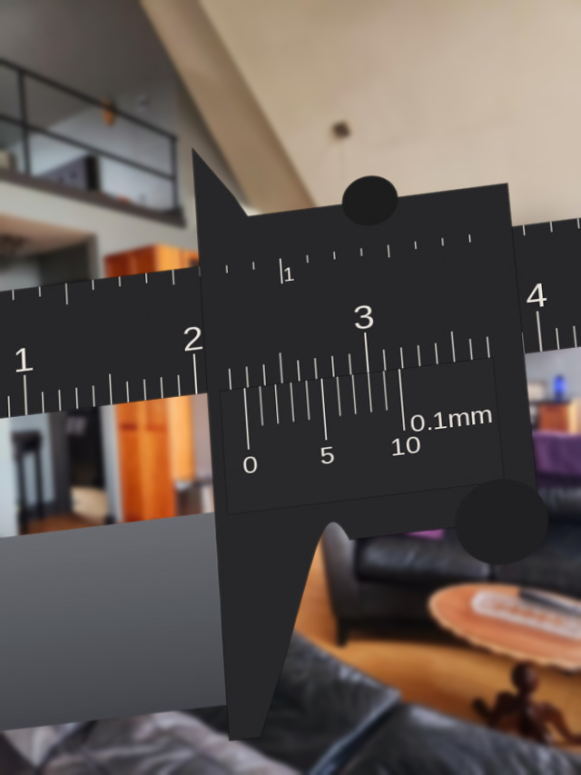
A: 22.8 (mm)
